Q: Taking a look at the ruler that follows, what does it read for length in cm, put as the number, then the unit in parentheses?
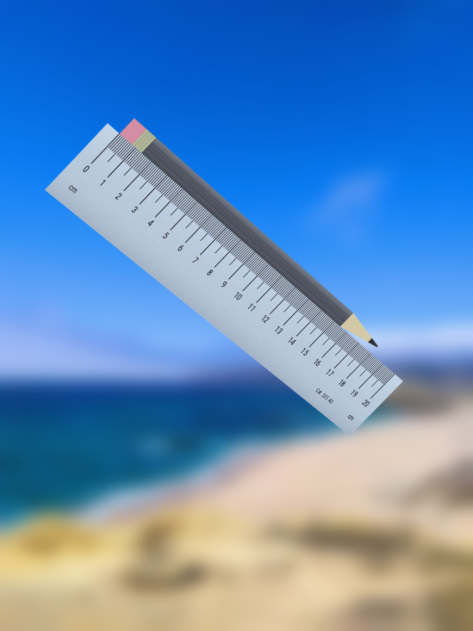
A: 18 (cm)
